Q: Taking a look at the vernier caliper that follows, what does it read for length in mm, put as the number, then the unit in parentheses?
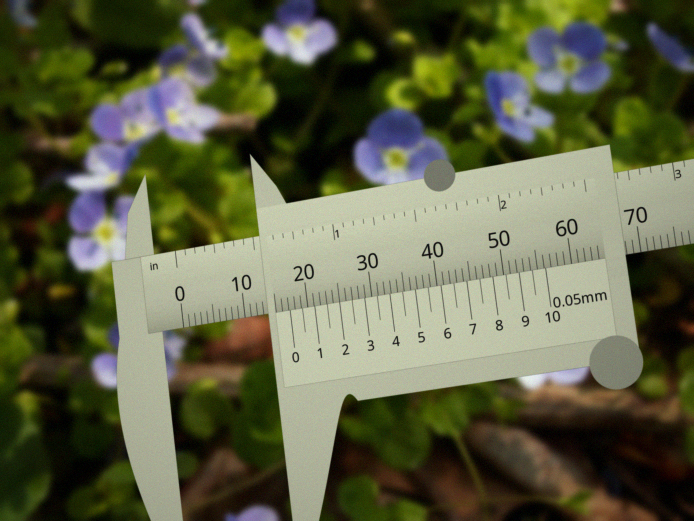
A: 17.2 (mm)
